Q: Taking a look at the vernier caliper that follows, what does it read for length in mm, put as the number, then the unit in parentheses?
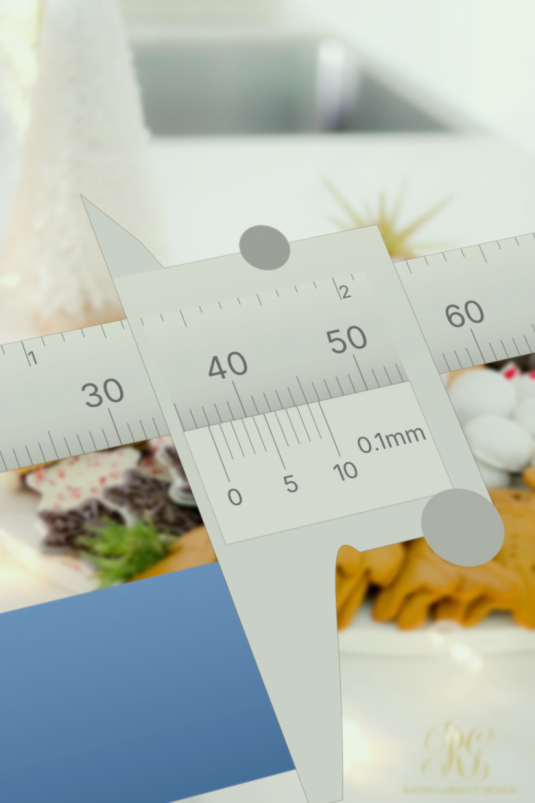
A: 36.9 (mm)
